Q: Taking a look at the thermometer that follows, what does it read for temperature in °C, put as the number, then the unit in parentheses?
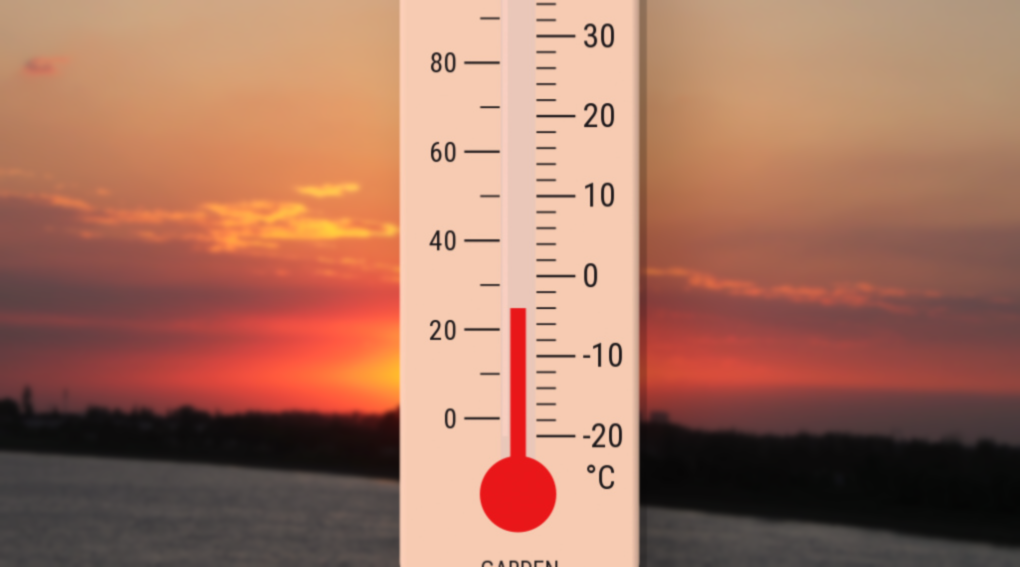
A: -4 (°C)
